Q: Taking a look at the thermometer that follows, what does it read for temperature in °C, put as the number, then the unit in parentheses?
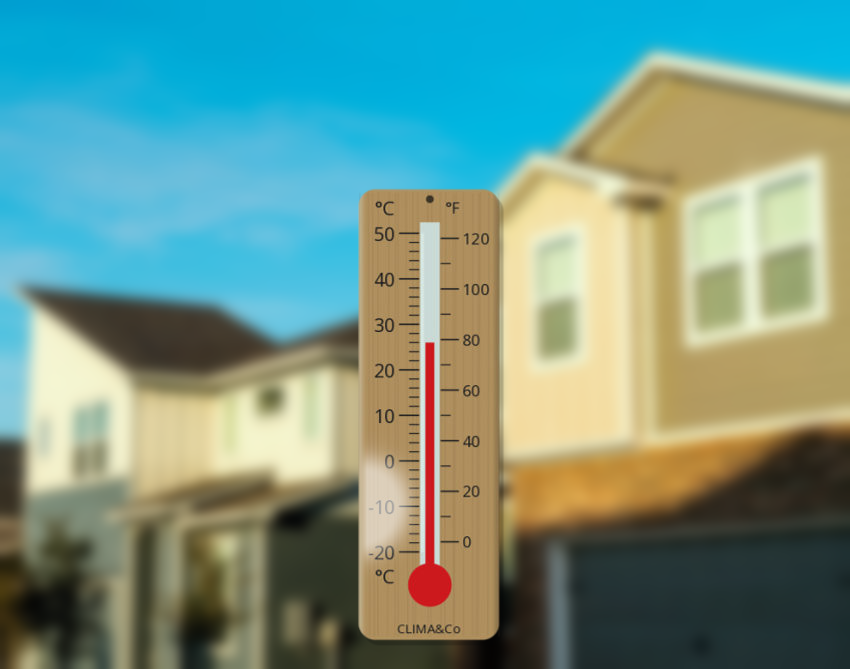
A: 26 (°C)
